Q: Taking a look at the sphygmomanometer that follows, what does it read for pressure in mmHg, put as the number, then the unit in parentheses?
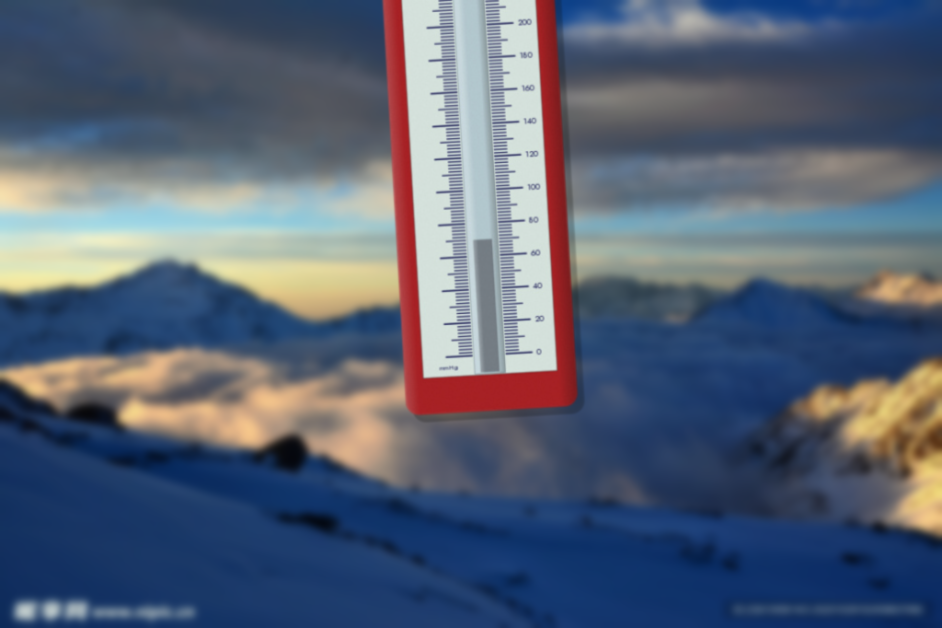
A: 70 (mmHg)
